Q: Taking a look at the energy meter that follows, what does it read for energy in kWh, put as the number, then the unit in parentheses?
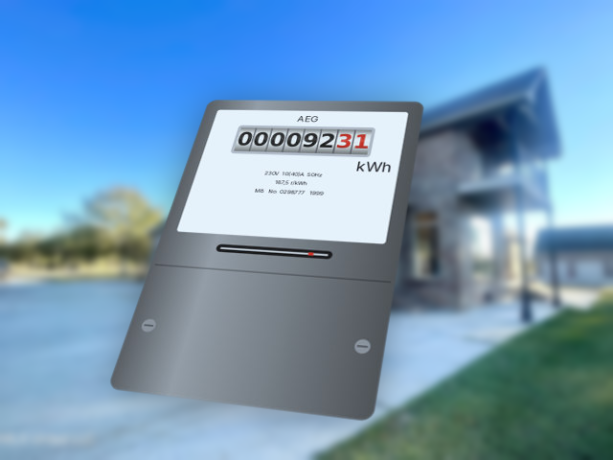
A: 92.31 (kWh)
